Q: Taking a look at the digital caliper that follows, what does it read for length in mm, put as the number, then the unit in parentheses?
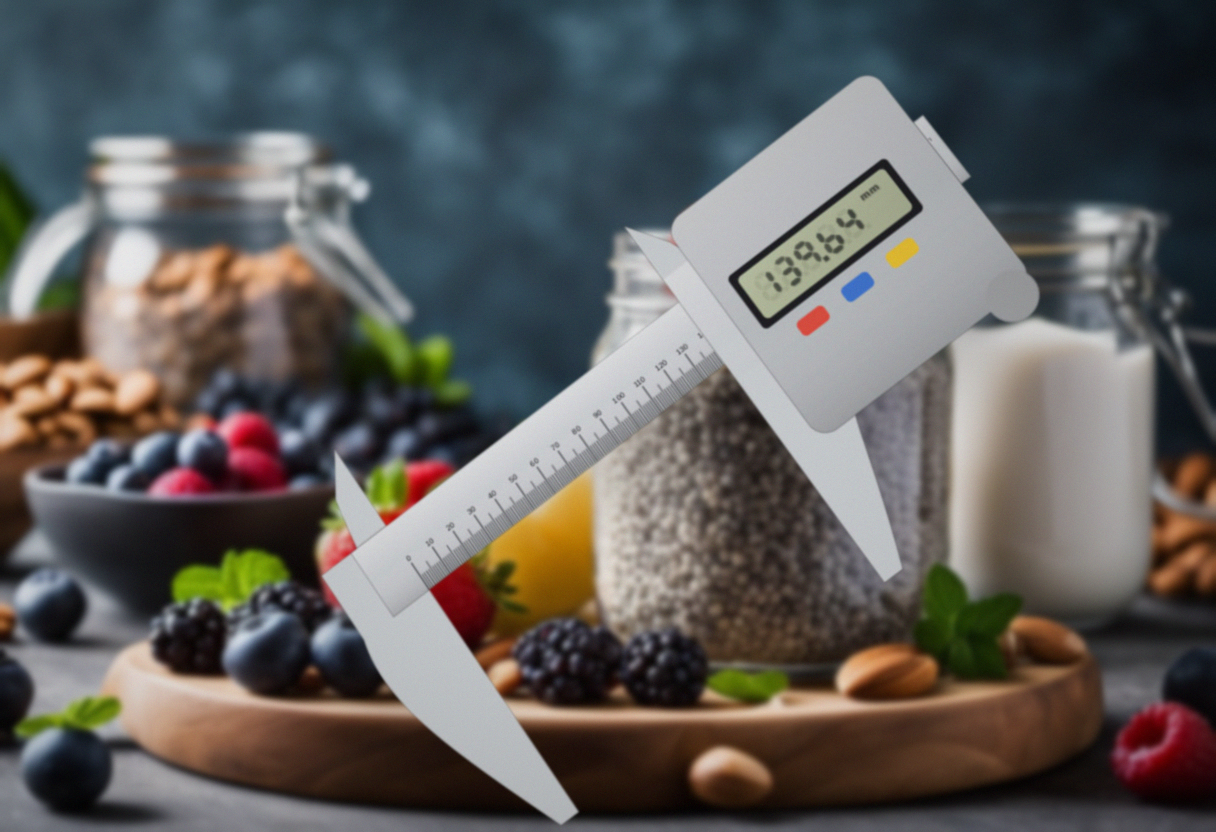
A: 139.64 (mm)
